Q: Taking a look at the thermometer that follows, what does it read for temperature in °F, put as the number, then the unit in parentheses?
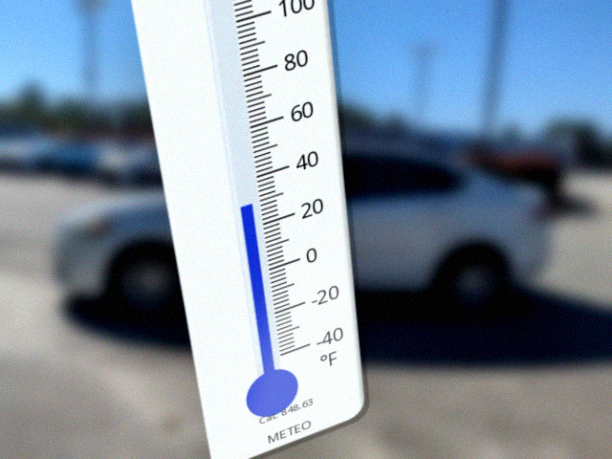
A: 30 (°F)
